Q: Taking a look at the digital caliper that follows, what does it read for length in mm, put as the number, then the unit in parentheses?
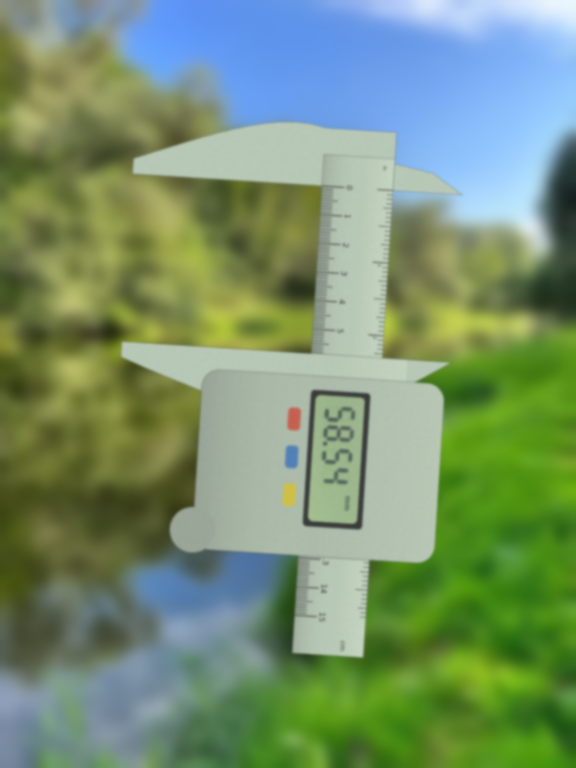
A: 58.54 (mm)
